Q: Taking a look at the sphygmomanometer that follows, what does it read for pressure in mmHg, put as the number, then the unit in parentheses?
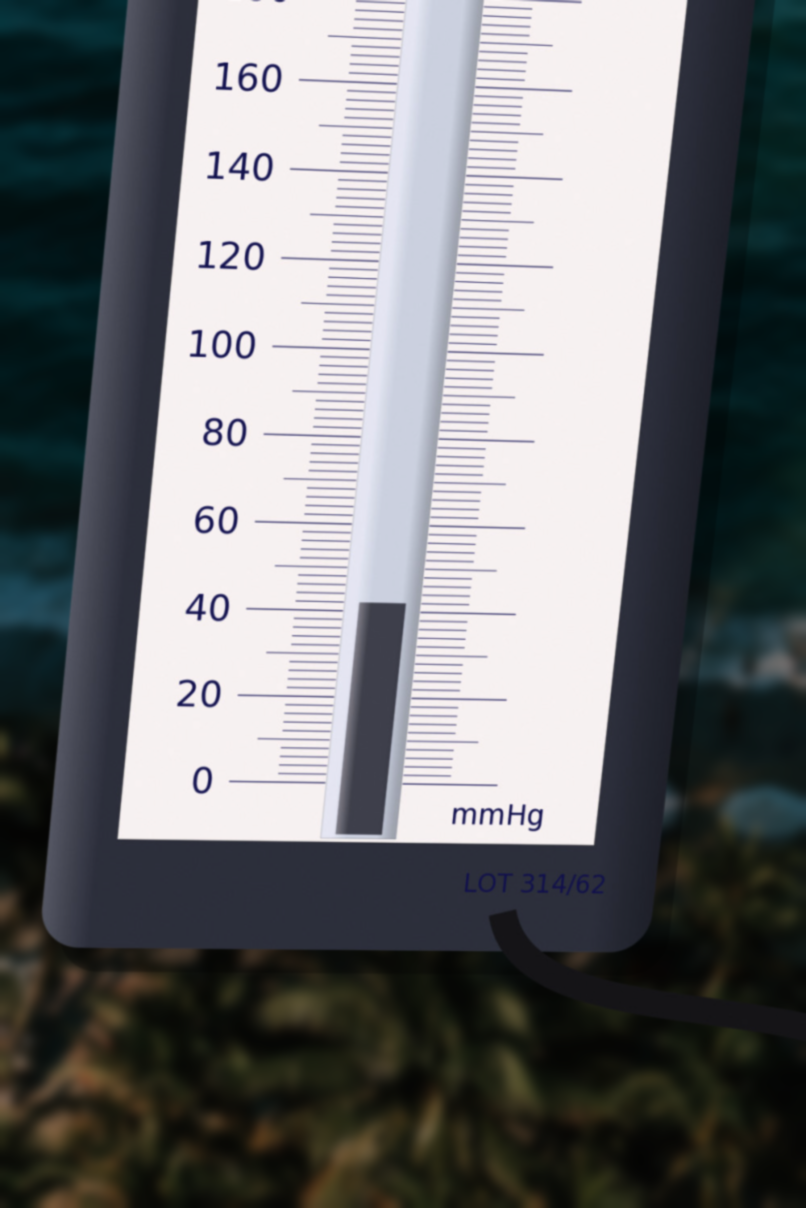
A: 42 (mmHg)
